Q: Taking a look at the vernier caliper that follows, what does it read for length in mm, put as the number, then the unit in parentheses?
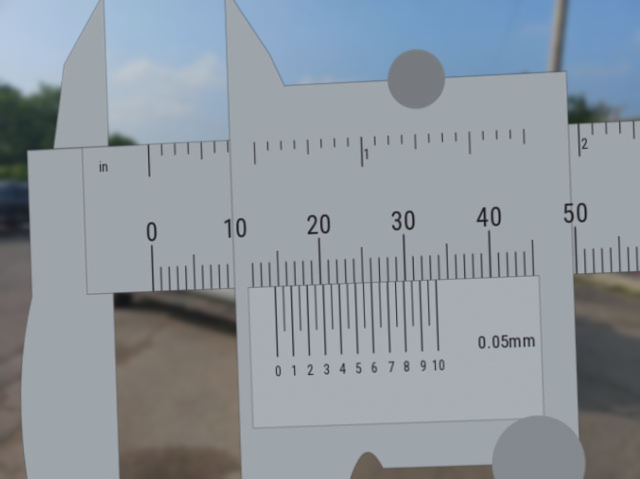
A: 14.6 (mm)
